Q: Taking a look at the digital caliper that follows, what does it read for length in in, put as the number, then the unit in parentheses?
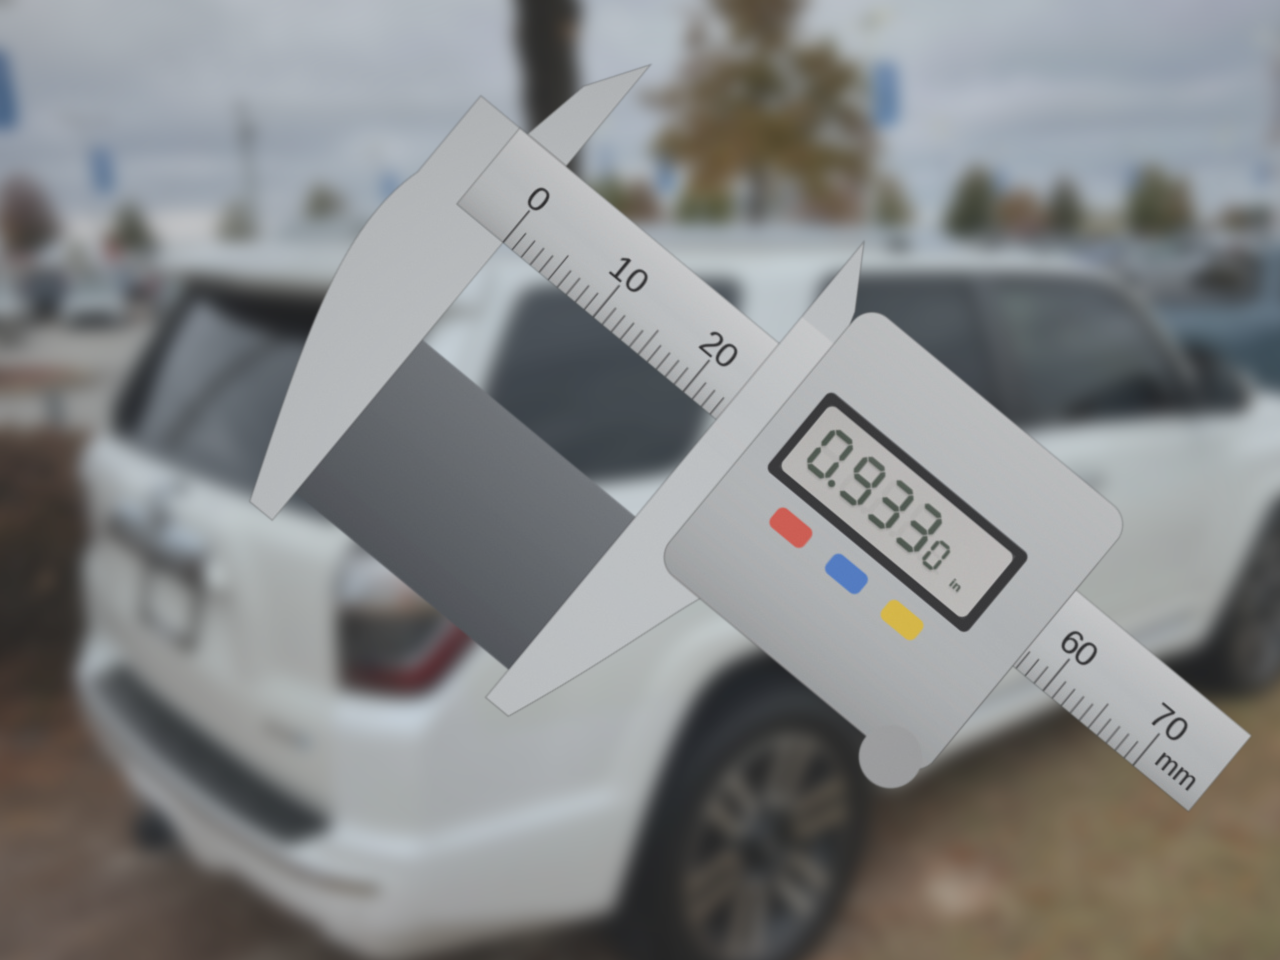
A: 0.9330 (in)
